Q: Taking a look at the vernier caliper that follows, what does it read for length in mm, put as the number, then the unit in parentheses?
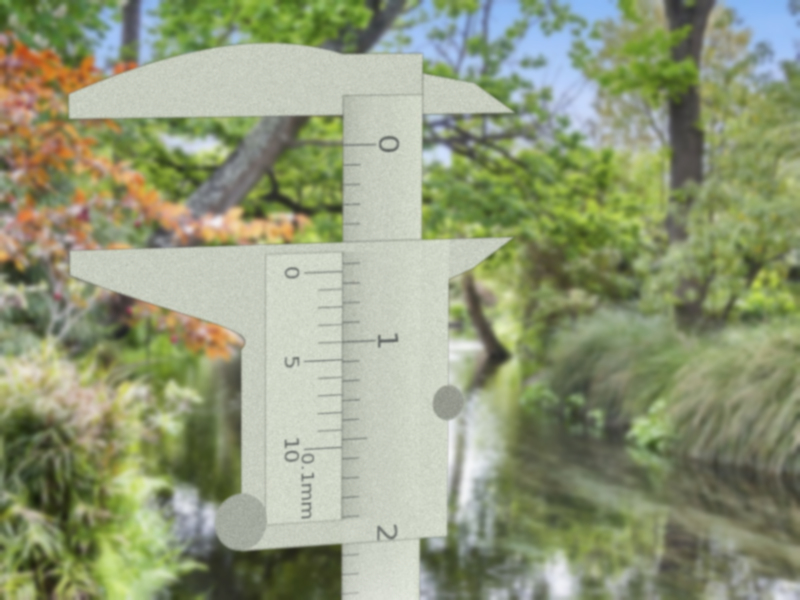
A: 6.4 (mm)
